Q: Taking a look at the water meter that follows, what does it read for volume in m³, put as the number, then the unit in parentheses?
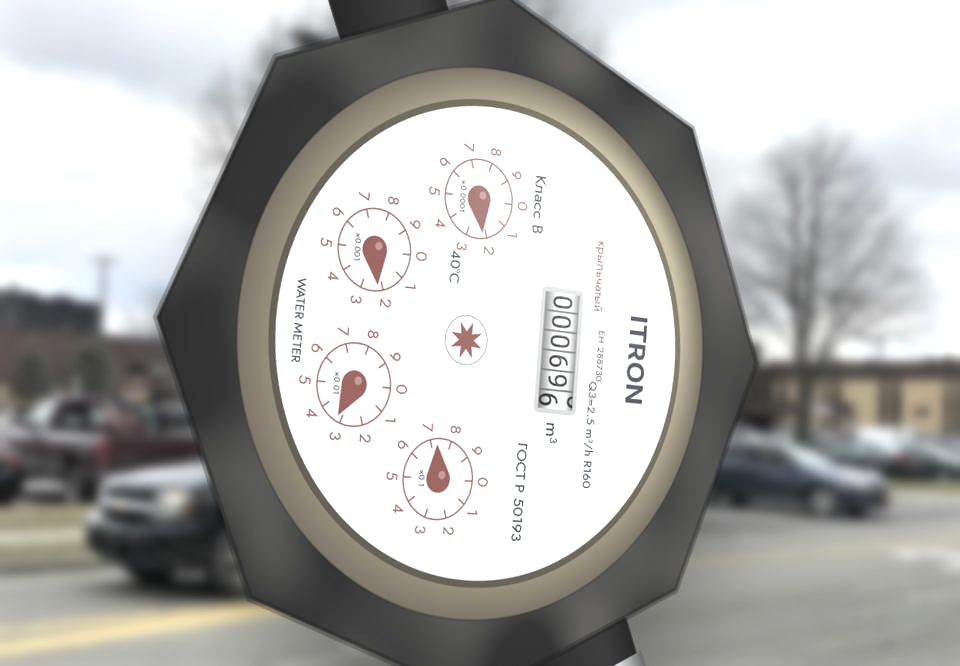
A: 695.7322 (m³)
